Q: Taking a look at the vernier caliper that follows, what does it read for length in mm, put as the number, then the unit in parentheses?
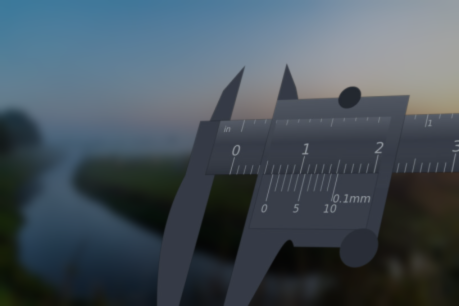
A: 6.2 (mm)
